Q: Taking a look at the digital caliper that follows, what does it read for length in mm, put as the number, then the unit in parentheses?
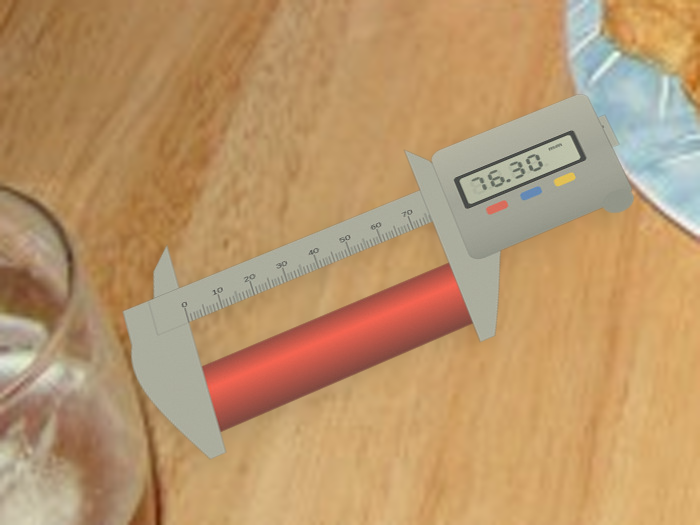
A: 76.30 (mm)
